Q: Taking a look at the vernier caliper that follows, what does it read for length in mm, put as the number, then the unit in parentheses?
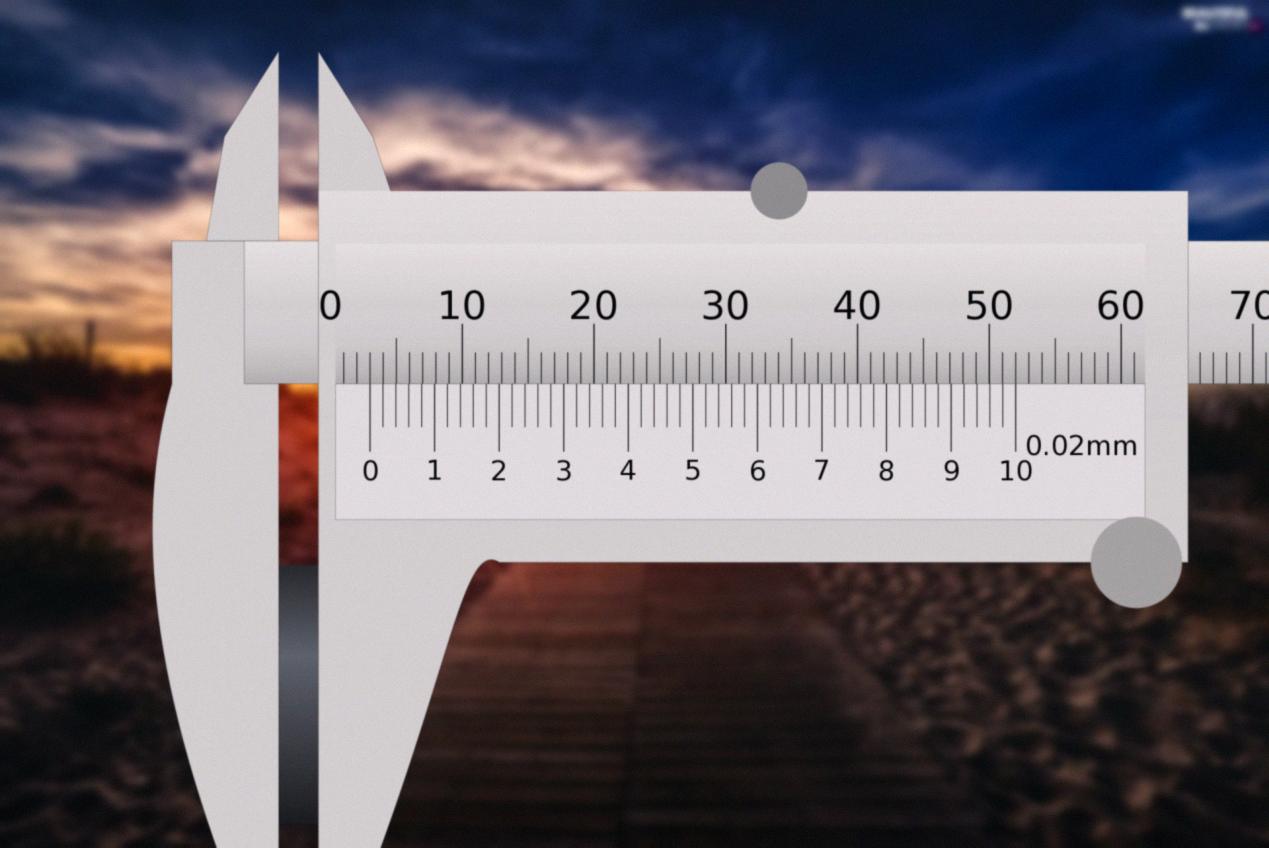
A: 3.0 (mm)
